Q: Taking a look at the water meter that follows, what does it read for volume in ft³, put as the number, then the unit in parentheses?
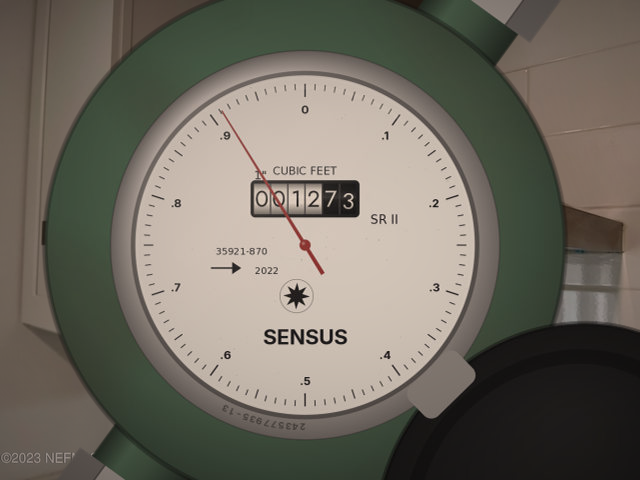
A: 1272.91 (ft³)
